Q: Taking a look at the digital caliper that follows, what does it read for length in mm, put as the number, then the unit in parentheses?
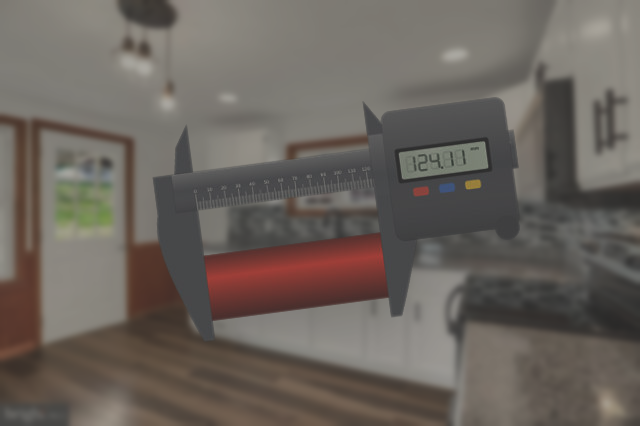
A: 124.11 (mm)
